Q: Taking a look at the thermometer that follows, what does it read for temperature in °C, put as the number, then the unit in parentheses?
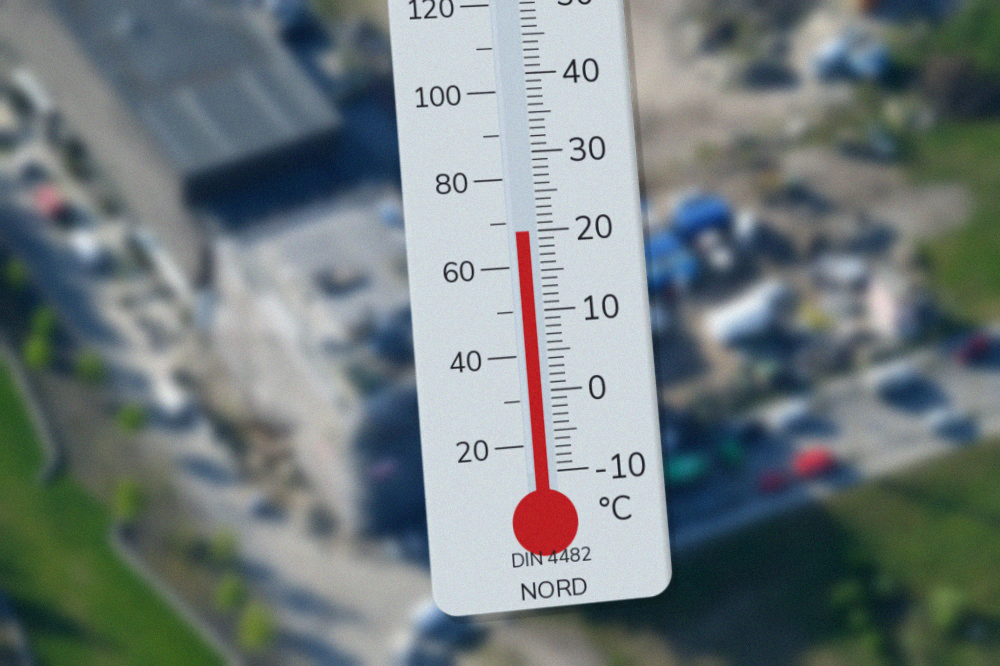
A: 20 (°C)
